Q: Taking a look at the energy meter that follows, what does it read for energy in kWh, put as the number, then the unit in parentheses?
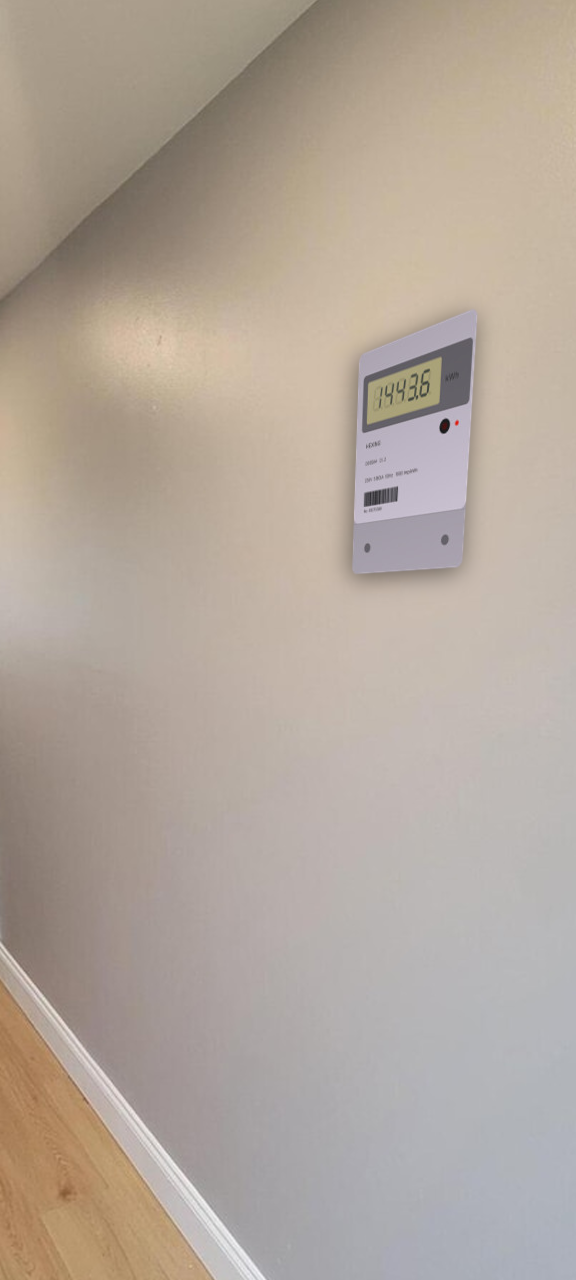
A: 1443.6 (kWh)
